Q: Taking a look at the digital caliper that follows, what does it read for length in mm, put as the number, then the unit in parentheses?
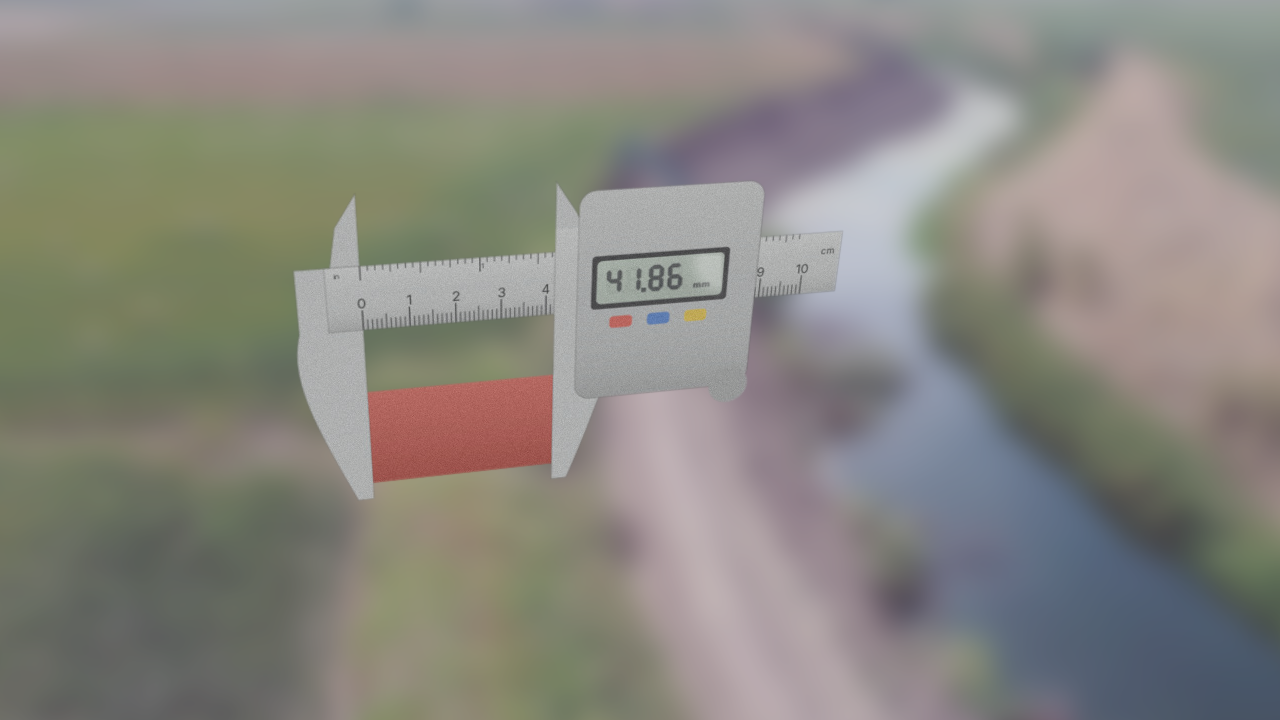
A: 41.86 (mm)
